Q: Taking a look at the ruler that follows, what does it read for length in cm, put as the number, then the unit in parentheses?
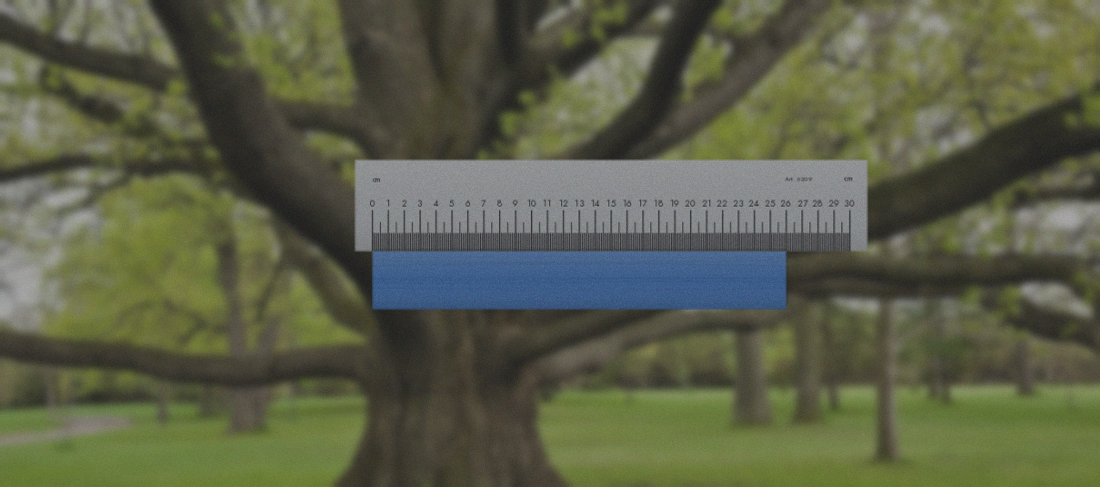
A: 26 (cm)
